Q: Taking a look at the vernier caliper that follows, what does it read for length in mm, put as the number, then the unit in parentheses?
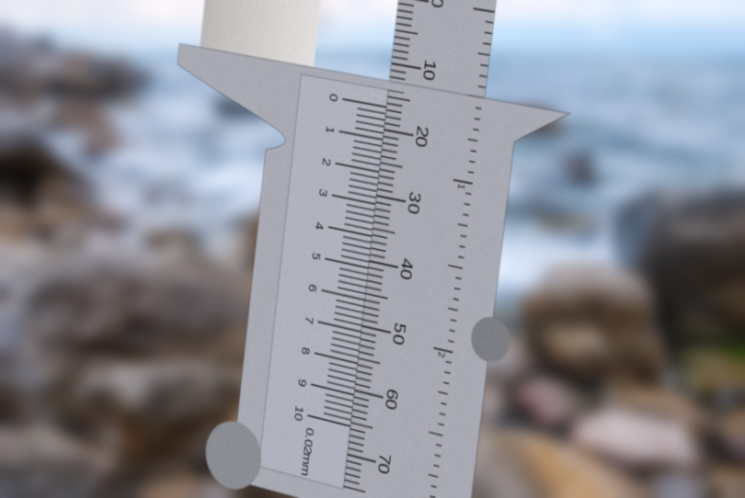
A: 16.6 (mm)
